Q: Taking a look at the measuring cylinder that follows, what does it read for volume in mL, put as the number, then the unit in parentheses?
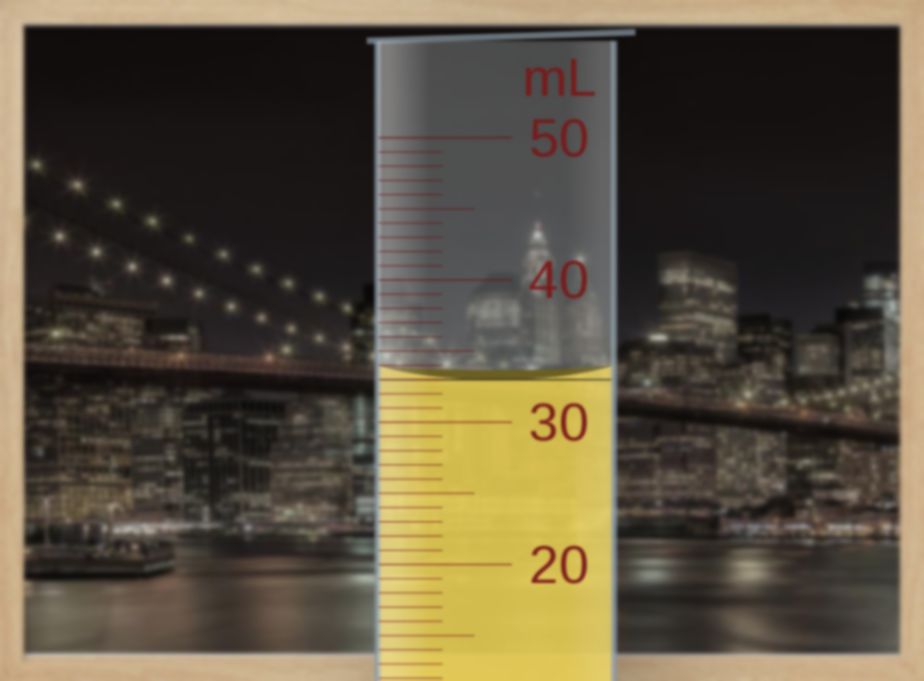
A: 33 (mL)
